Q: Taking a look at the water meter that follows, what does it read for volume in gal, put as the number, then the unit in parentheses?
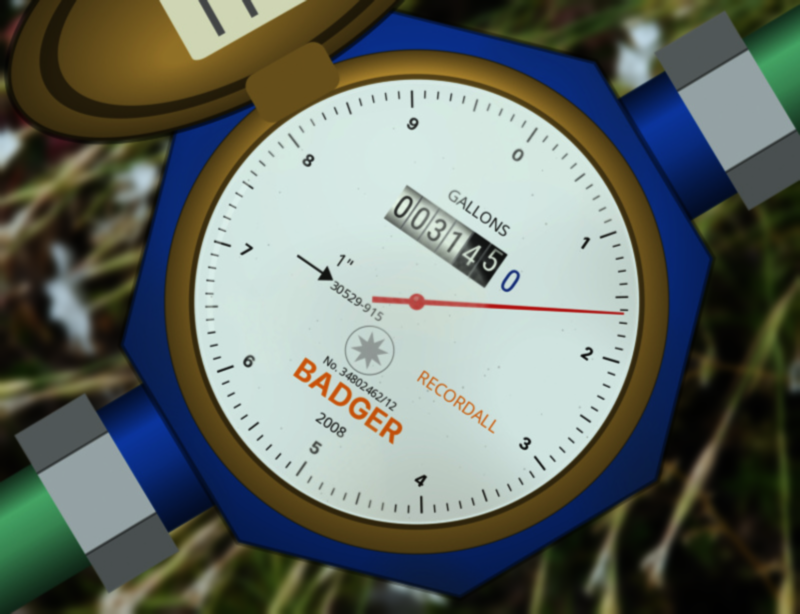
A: 31451.6 (gal)
